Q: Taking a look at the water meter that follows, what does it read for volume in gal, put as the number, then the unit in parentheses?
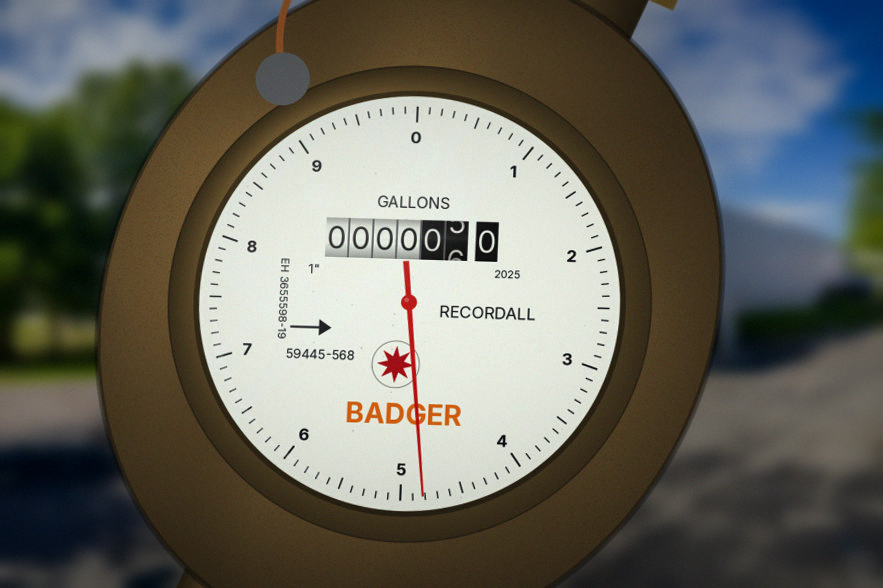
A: 54.8 (gal)
